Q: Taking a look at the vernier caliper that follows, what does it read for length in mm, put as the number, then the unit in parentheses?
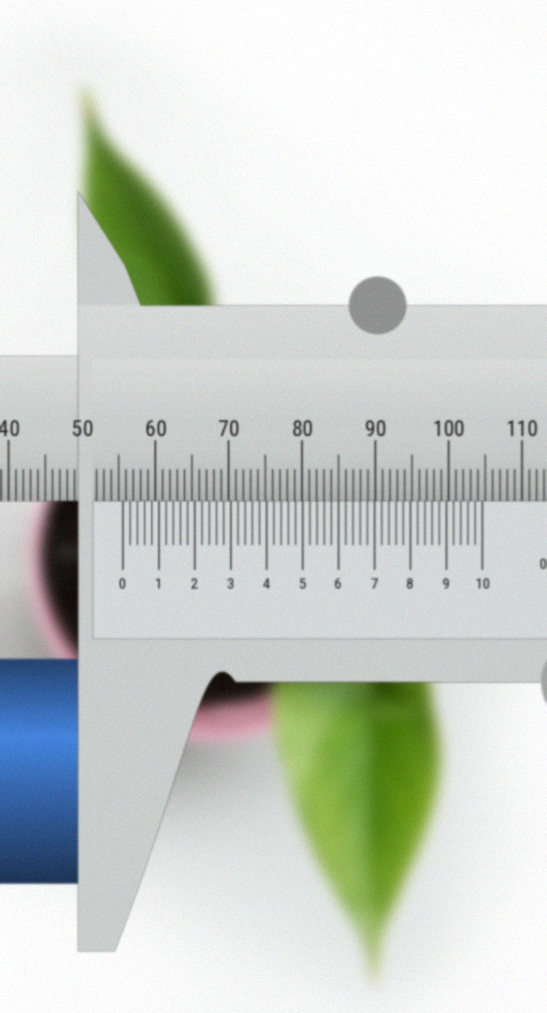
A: 55.6 (mm)
